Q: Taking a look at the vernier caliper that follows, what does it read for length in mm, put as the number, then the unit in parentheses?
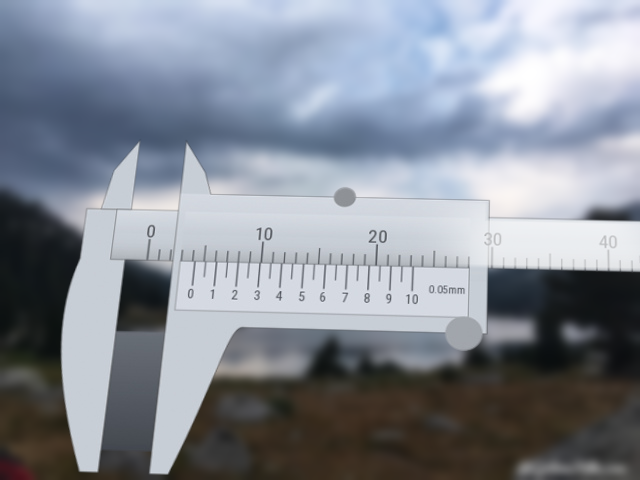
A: 4.2 (mm)
